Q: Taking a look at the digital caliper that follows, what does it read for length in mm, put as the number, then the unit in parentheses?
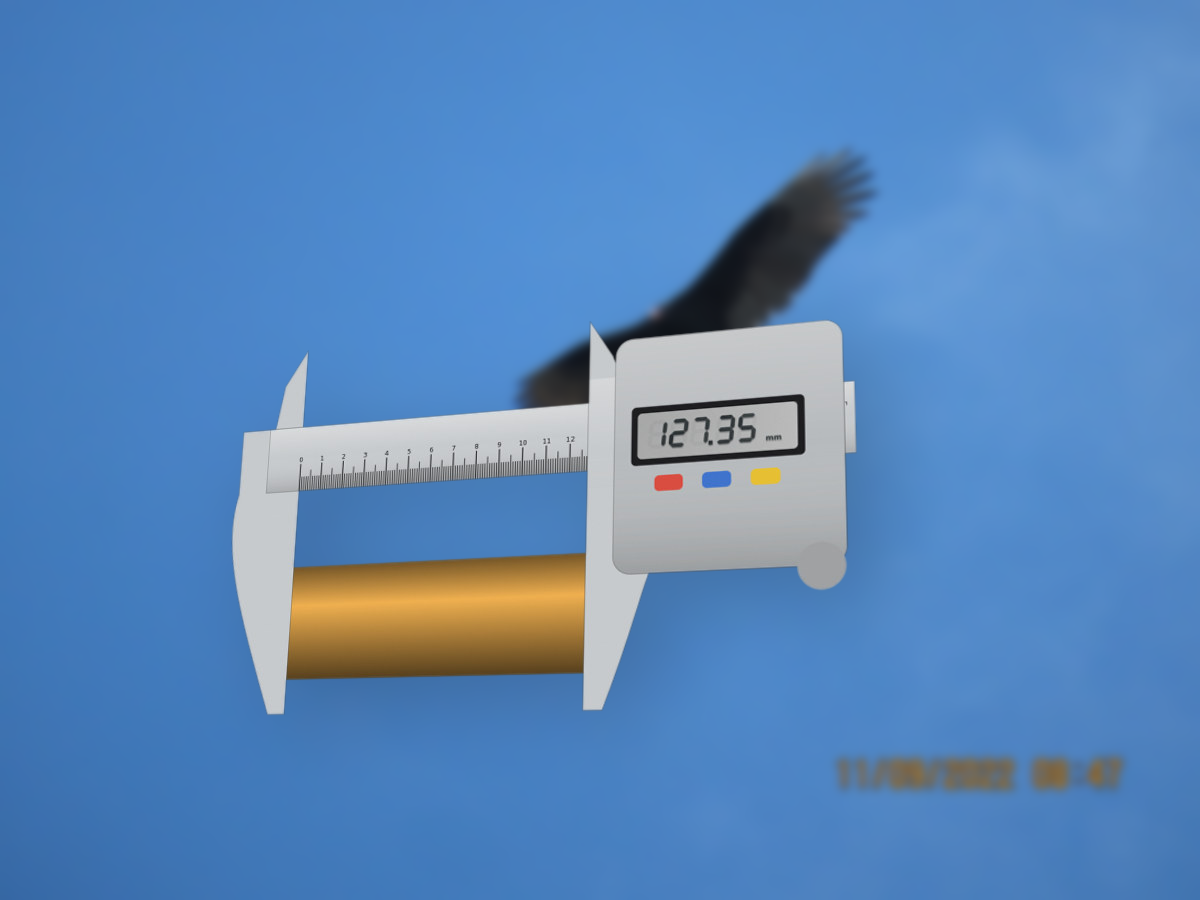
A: 127.35 (mm)
